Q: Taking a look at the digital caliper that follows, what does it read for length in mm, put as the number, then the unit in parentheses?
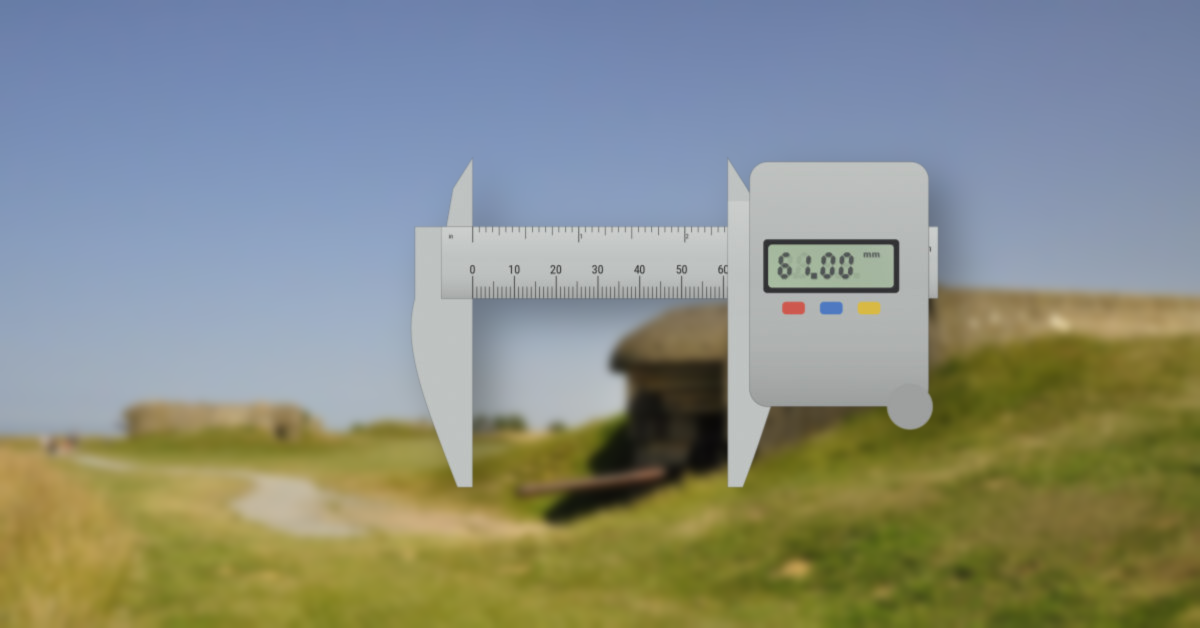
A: 61.00 (mm)
